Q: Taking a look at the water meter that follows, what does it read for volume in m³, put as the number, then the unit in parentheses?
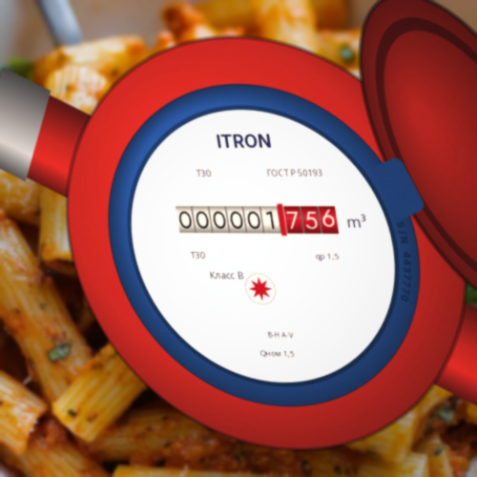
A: 1.756 (m³)
